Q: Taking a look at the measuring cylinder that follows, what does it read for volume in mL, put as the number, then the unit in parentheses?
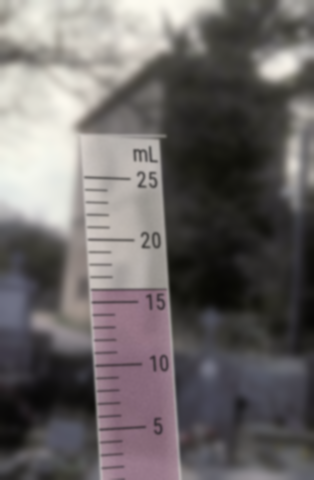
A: 16 (mL)
